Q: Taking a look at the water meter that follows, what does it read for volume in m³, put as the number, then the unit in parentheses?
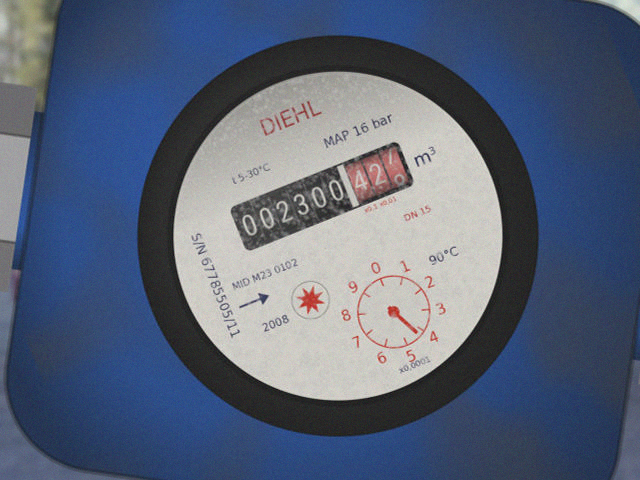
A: 2300.4274 (m³)
